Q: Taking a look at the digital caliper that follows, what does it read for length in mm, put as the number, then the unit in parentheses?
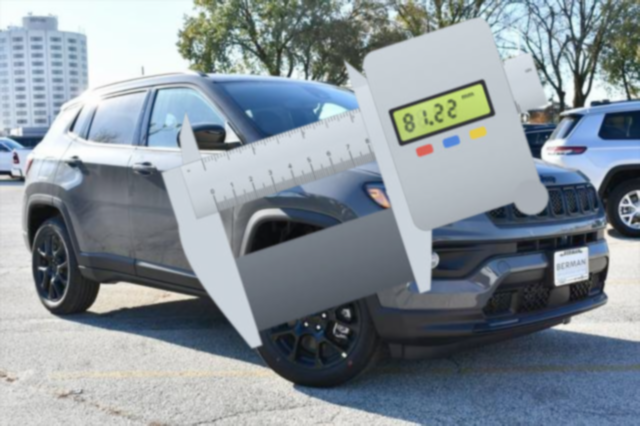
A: 81.22 (mm)
